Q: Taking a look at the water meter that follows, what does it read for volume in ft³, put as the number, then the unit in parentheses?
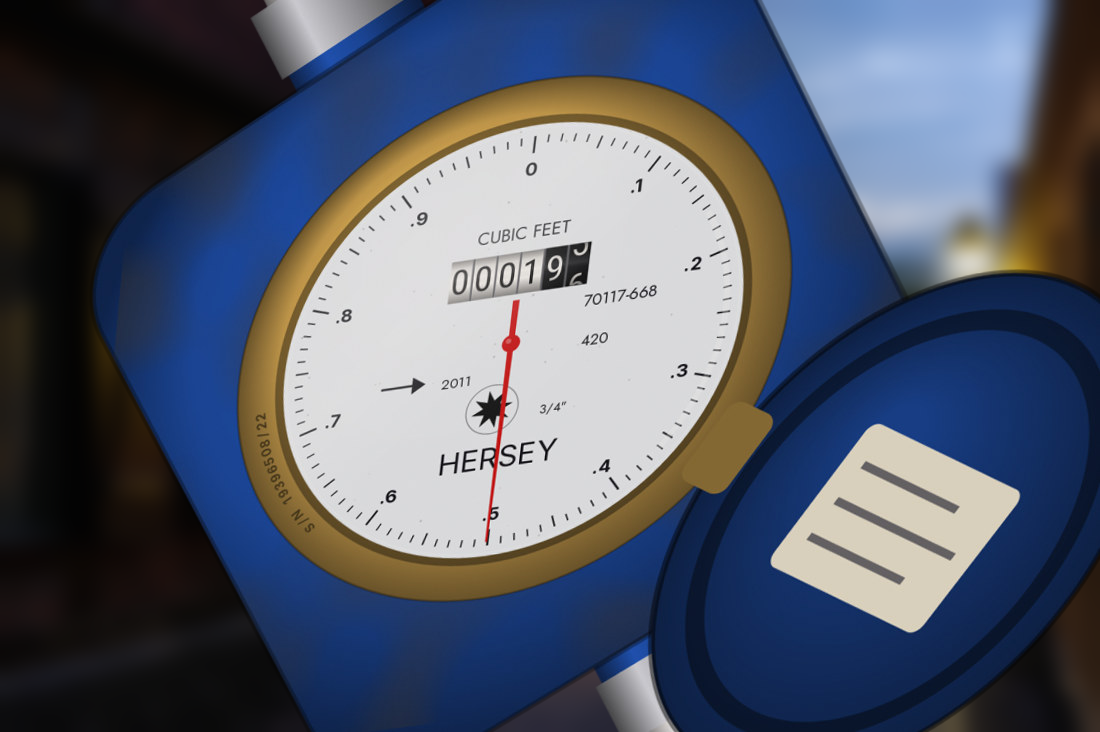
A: 195.50 (ft³)
